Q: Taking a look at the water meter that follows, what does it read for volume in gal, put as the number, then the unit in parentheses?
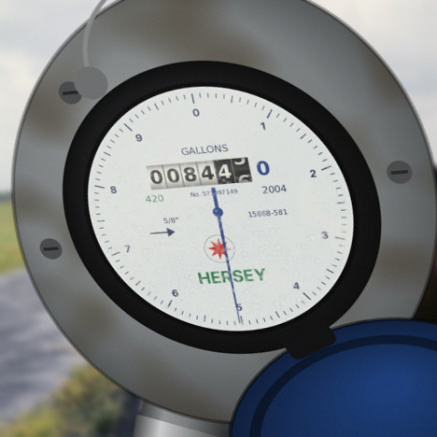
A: 84455.0 (gal)
